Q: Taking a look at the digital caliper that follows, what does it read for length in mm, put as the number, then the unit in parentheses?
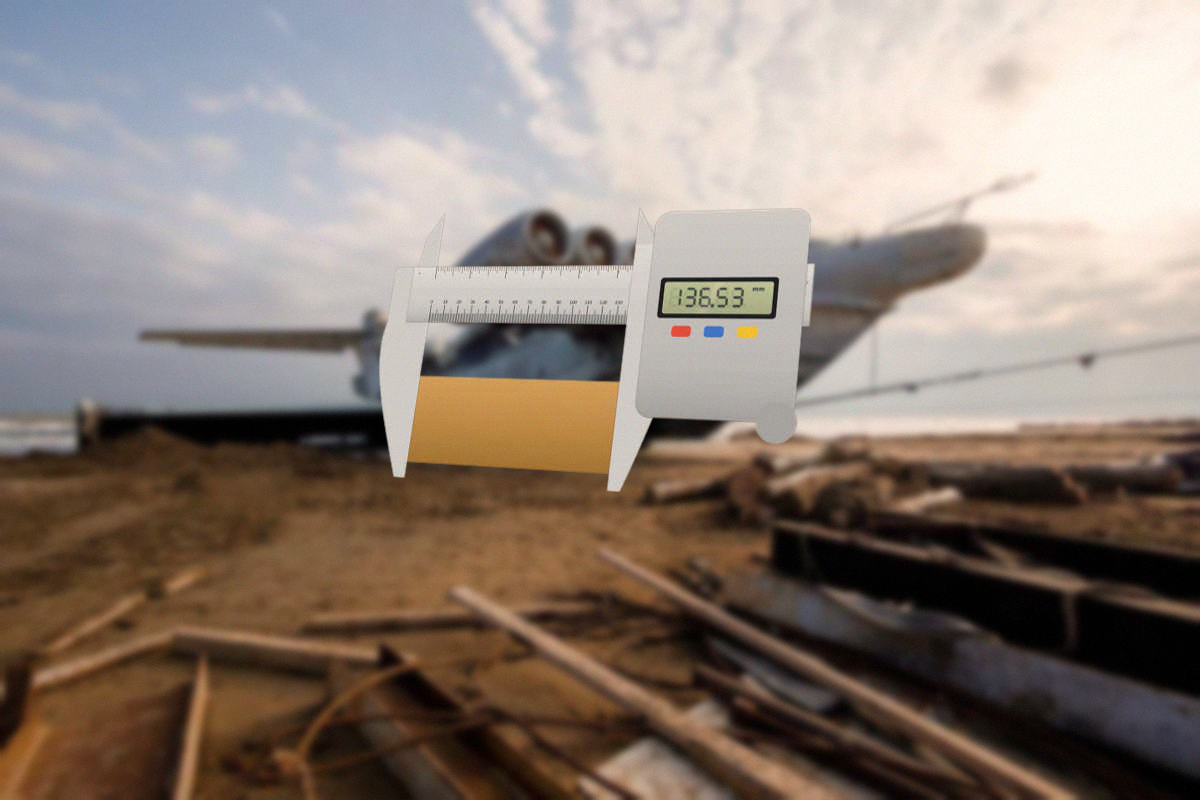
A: 136.53 (mm)
